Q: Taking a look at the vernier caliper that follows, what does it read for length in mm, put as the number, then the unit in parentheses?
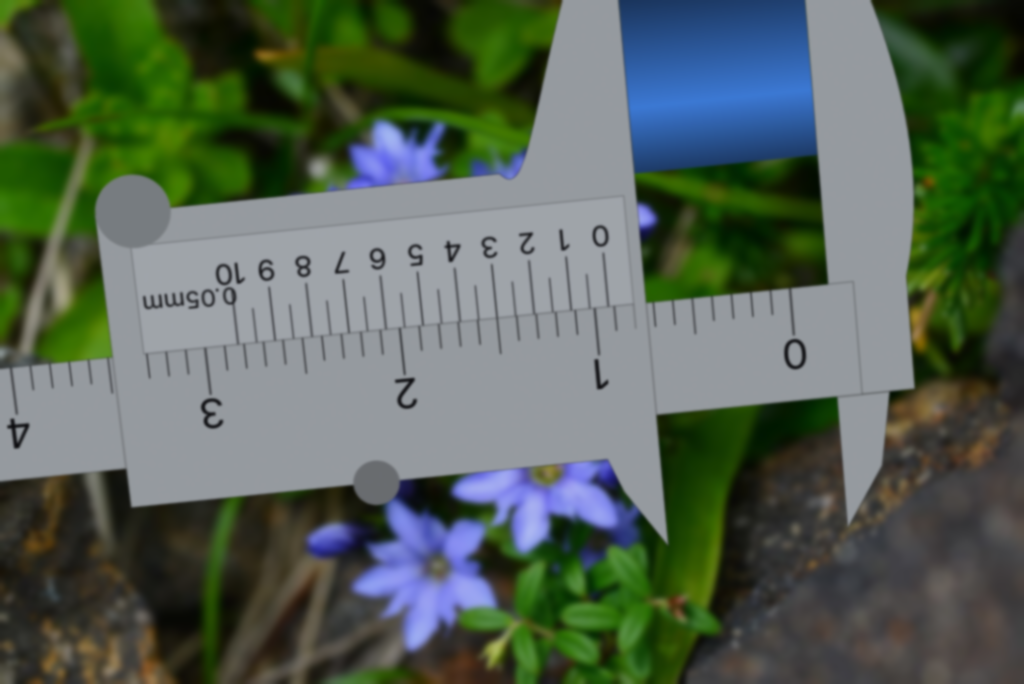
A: 9.3 (mm)
